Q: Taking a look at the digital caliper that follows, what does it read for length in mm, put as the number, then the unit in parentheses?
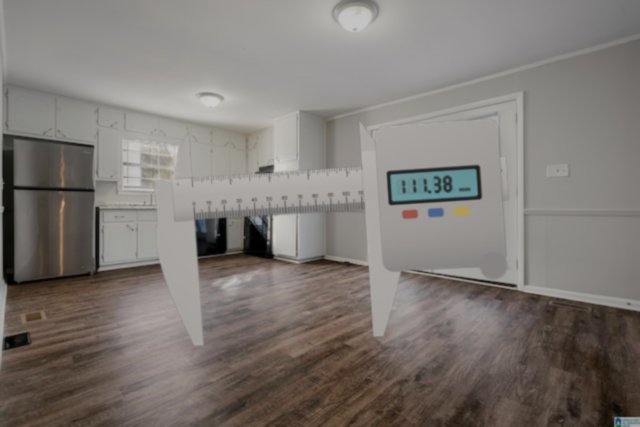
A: 111.38 (mm)
